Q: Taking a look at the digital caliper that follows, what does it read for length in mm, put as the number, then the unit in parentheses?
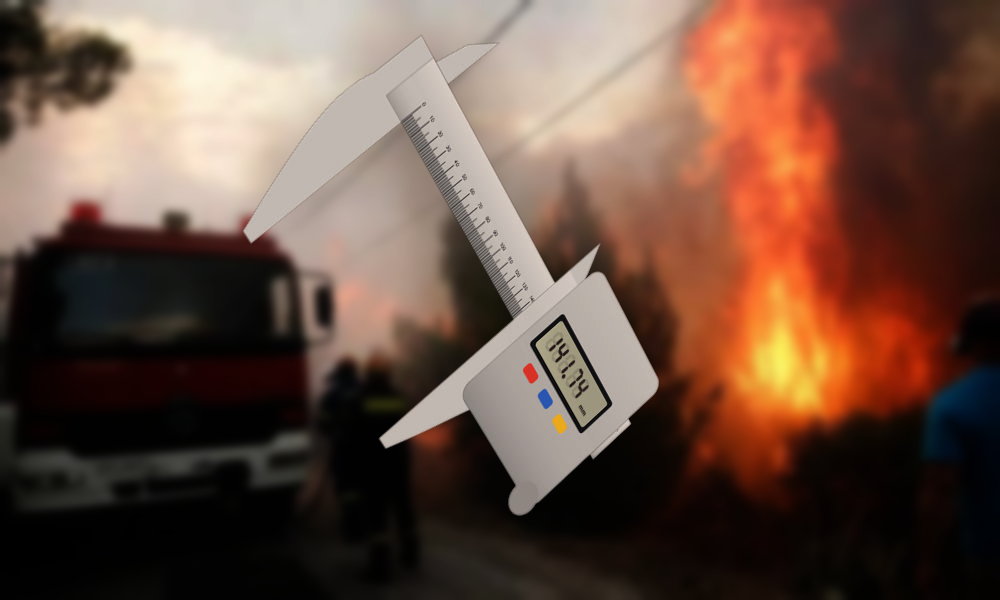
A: 141.74 (mm)
